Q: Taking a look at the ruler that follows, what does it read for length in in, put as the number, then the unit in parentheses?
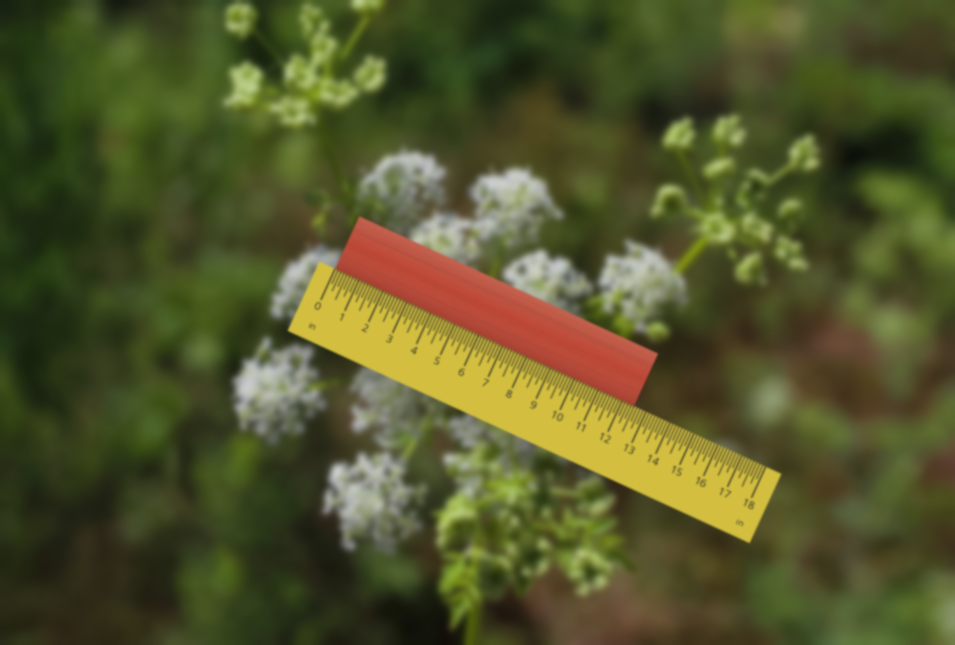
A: 12.5 (in)
